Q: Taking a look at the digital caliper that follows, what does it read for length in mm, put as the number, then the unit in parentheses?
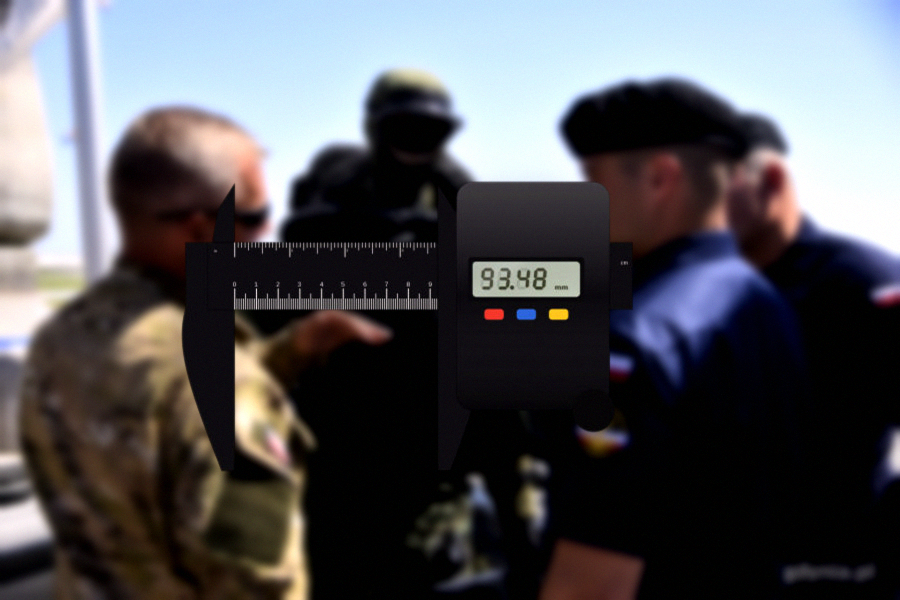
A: 93.48 (mm)
